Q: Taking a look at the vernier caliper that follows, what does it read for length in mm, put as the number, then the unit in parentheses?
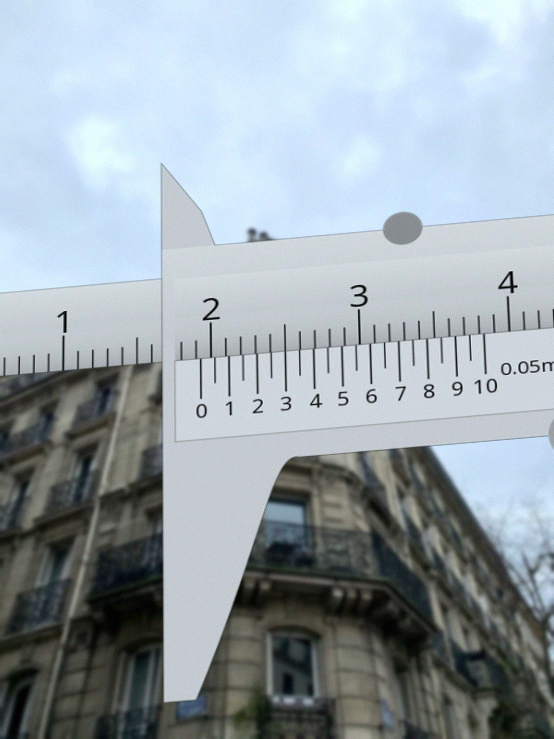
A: 19.3 (mm)
